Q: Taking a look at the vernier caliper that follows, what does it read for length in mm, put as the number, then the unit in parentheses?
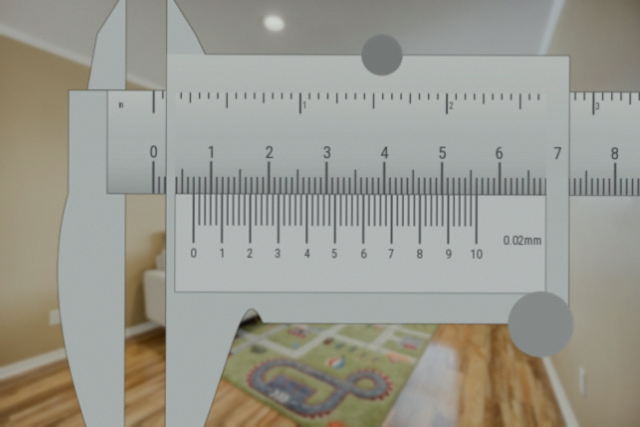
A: 7.0 (mm)
